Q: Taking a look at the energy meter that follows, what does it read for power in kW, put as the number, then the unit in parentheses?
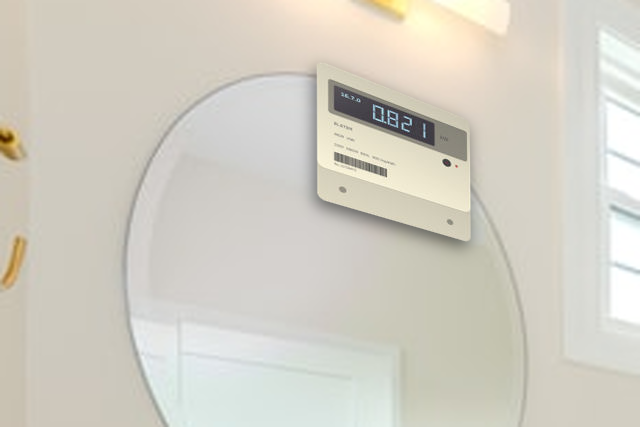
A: 0.821 (kW)
